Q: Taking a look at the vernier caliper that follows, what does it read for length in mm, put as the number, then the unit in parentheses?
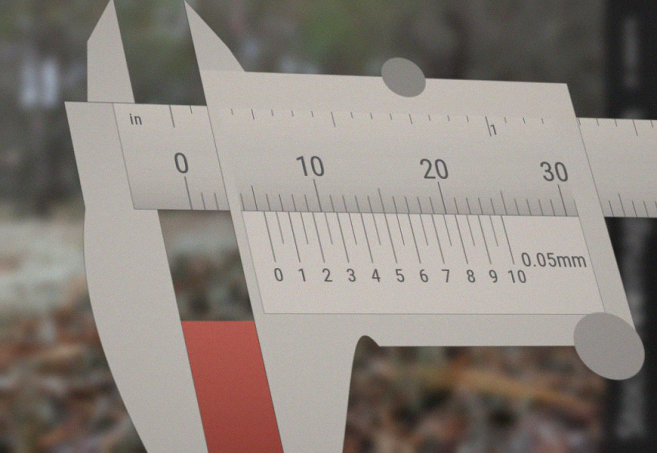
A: 5.5 (mm)
